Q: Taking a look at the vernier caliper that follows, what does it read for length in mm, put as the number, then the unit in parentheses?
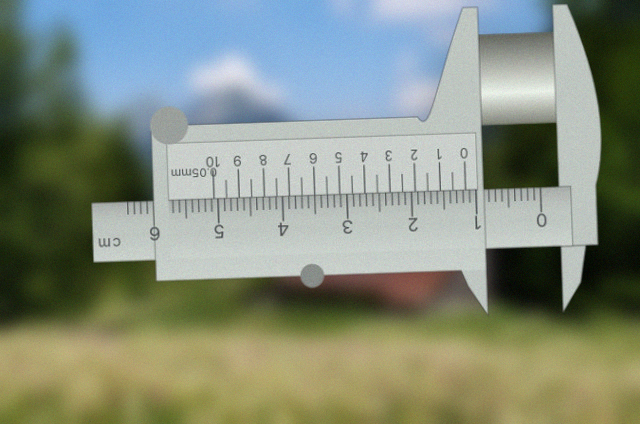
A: 11.6 (mm)
